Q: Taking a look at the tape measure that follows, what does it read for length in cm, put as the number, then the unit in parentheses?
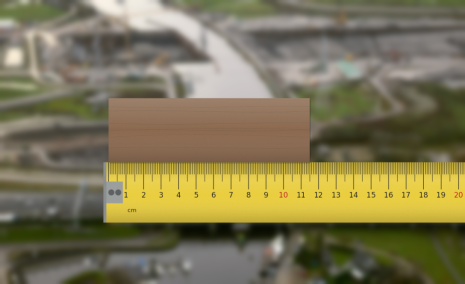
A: 11.5 (cm)
